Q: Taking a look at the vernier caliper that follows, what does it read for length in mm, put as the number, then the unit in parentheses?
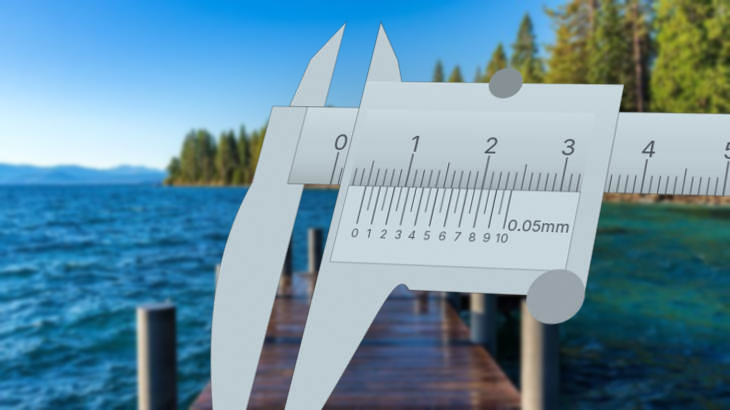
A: 4.8 (mm)
